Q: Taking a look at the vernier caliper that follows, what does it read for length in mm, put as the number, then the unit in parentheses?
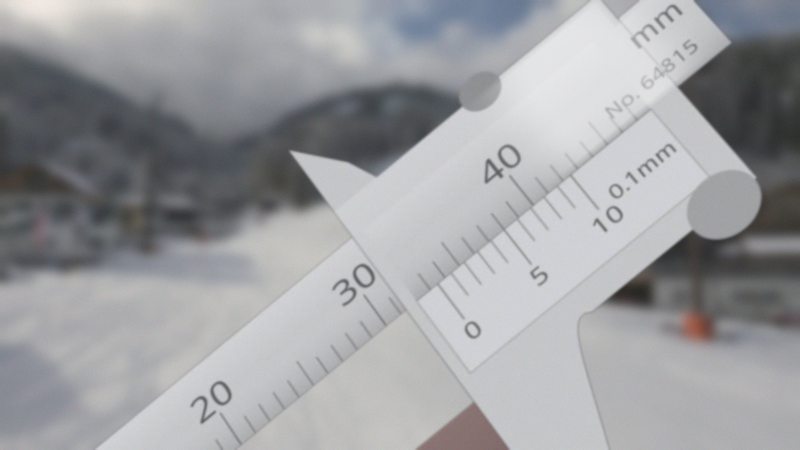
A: 33.5 (mm)
